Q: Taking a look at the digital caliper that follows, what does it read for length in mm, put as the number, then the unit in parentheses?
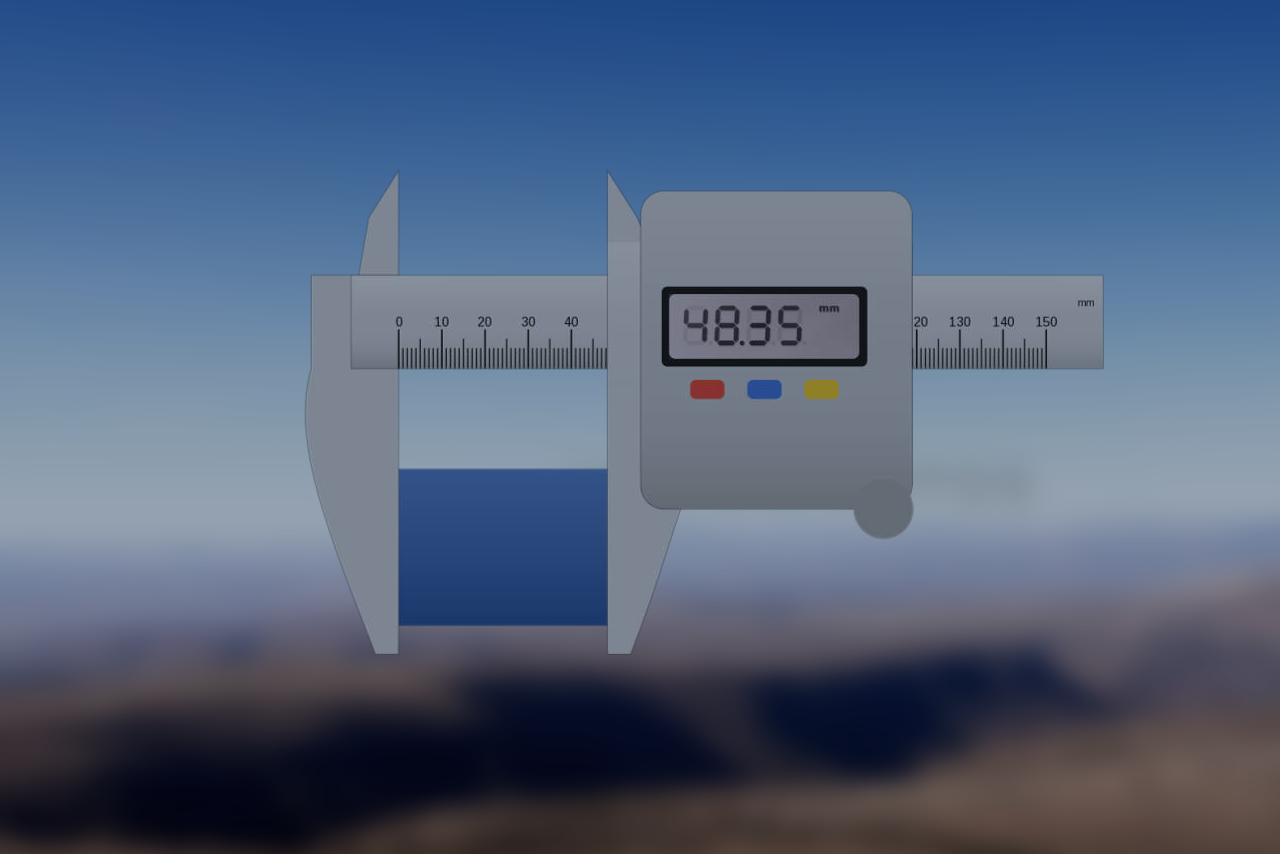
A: 48.35 (mm)
